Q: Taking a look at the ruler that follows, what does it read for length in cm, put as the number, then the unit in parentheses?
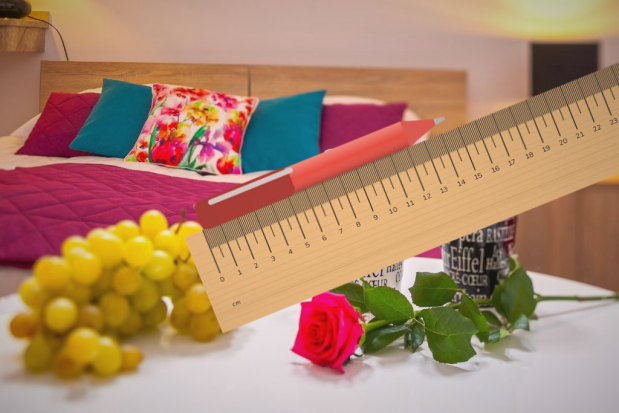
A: 14.5 (cm)
